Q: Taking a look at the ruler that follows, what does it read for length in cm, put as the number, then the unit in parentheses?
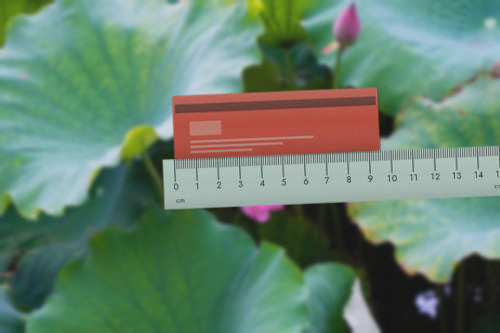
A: 9.5 (cm)
